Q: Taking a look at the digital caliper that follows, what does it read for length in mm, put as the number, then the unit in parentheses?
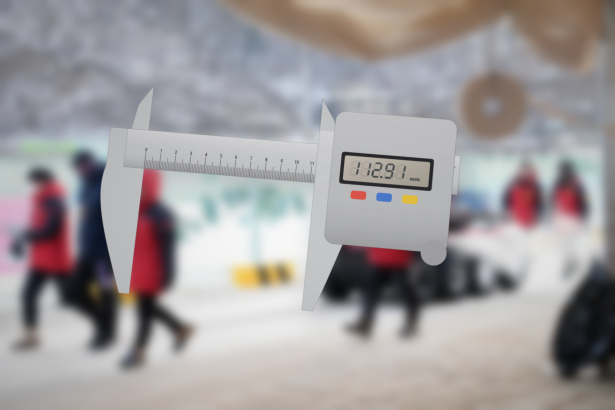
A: 112.91 (mm)
